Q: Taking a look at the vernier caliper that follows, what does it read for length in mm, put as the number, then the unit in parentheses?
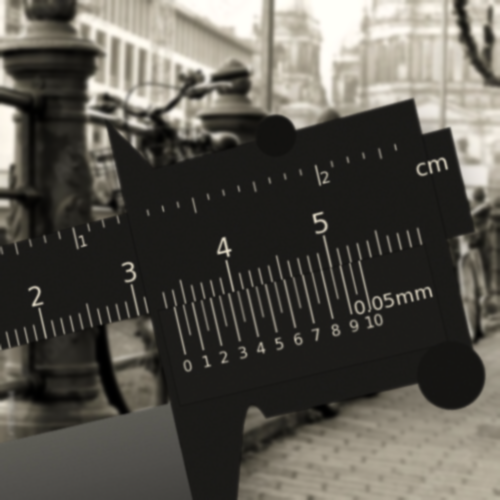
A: 33.8 (mm)
